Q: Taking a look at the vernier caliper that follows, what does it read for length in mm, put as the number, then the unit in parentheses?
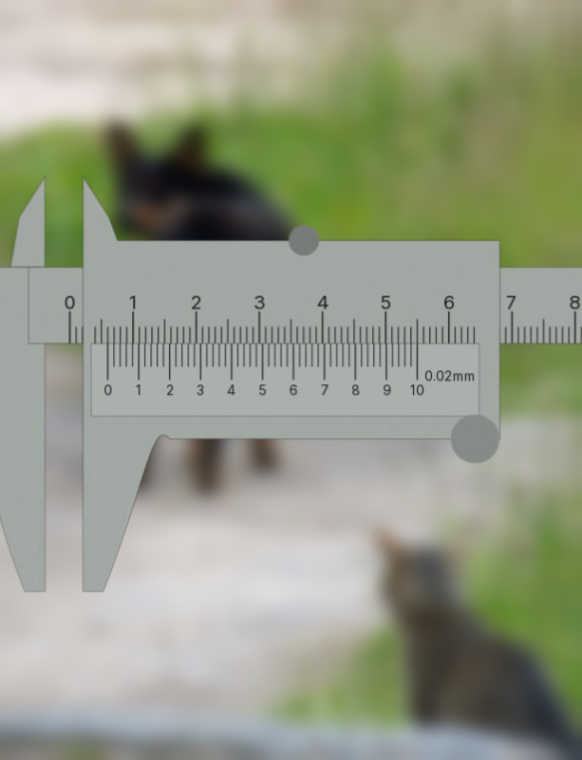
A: 6.0 (mm)
